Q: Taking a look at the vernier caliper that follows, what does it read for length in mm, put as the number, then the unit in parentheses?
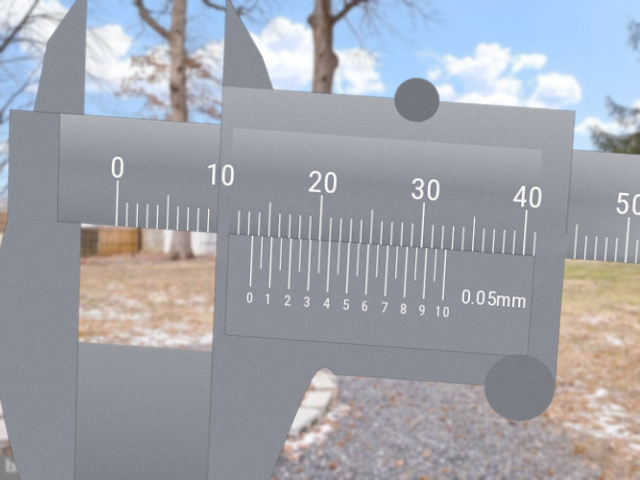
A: 13.4 (mm)
